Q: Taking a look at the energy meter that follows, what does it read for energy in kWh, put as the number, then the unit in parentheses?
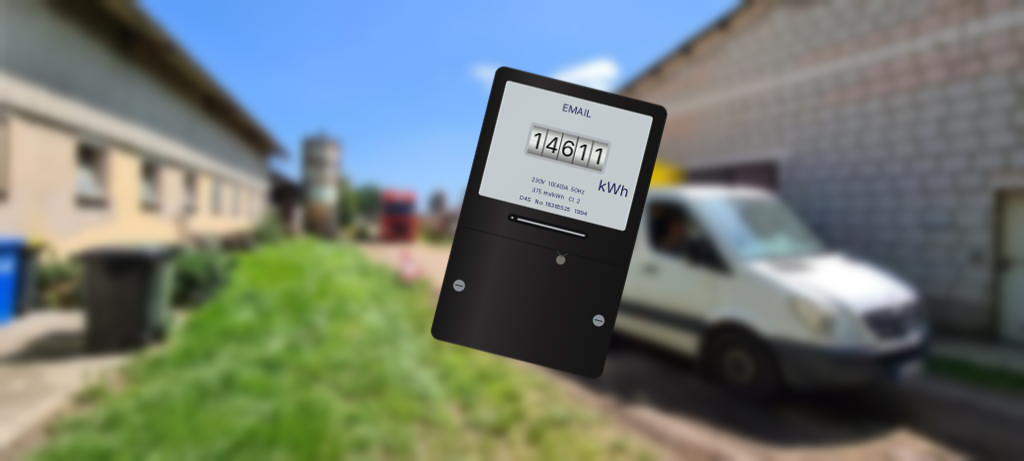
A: 14611 (kWh)
